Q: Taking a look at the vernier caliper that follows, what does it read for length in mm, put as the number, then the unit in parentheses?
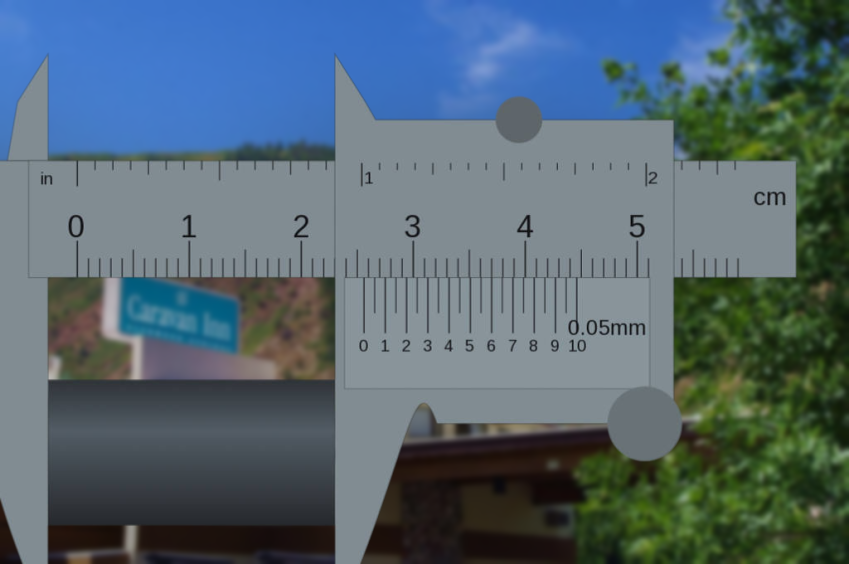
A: 25.6 (mm)
